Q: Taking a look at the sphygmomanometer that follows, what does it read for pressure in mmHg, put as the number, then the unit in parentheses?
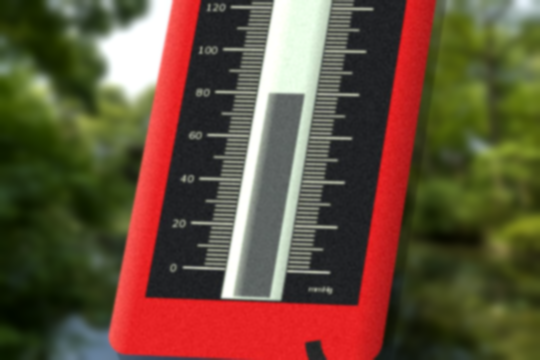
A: 80 (mmHg)
